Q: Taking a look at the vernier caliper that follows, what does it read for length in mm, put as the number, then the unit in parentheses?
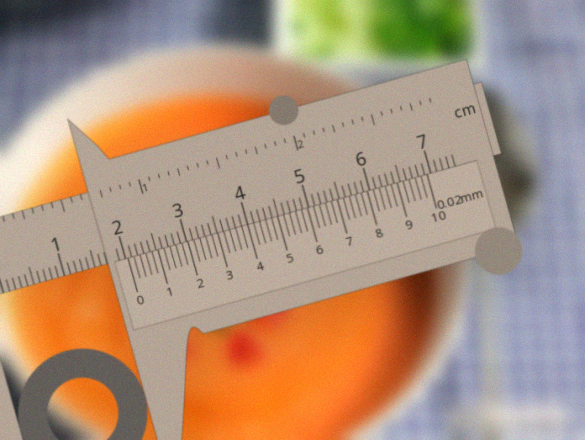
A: 20.4 (mm)
